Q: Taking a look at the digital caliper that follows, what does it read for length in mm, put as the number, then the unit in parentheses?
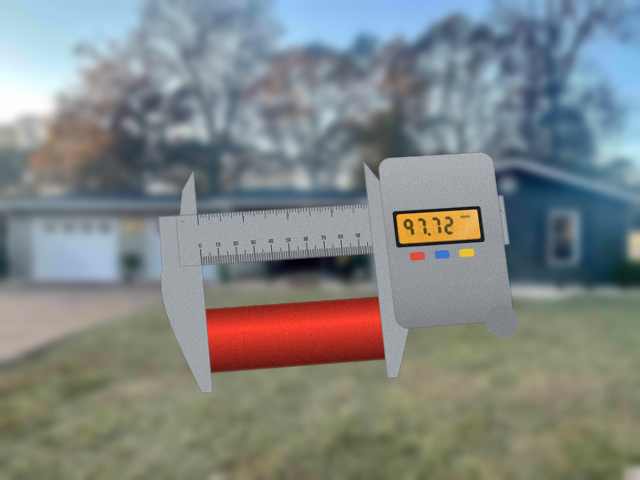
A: 97.72 (mm)
